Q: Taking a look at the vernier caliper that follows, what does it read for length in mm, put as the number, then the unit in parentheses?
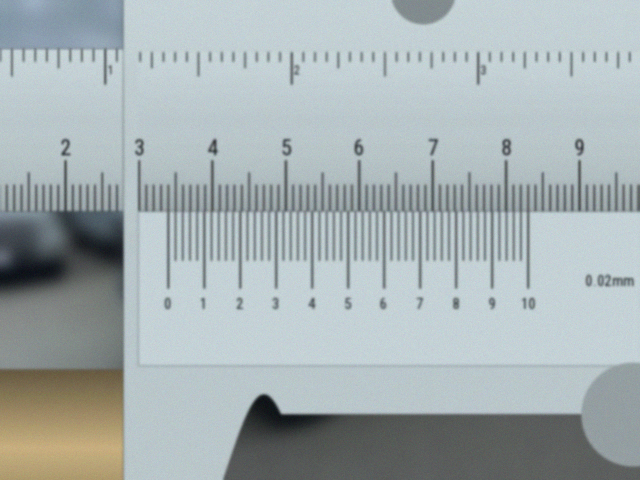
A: 34.0 (mm)
